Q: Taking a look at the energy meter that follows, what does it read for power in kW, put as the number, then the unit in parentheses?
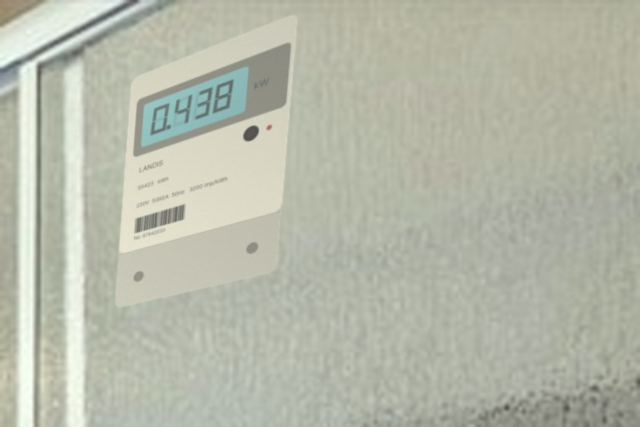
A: 0.438 (kW)
